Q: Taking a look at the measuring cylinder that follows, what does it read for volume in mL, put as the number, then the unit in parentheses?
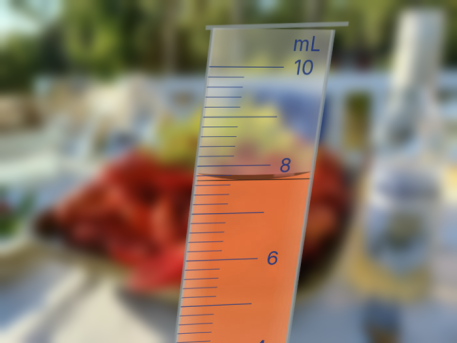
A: 7.7 (mL)
